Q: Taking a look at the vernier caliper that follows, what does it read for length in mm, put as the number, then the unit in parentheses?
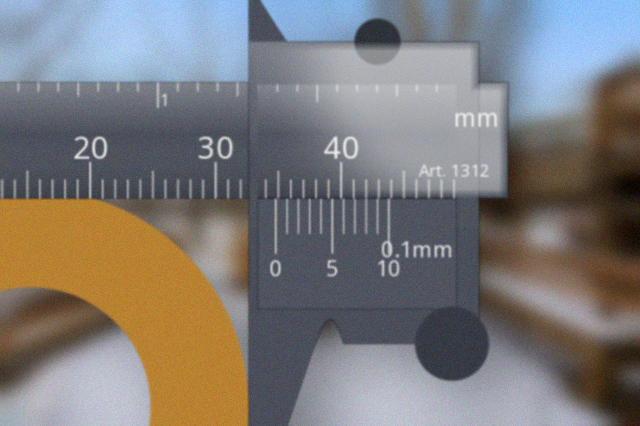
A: 34.8 (mm)
